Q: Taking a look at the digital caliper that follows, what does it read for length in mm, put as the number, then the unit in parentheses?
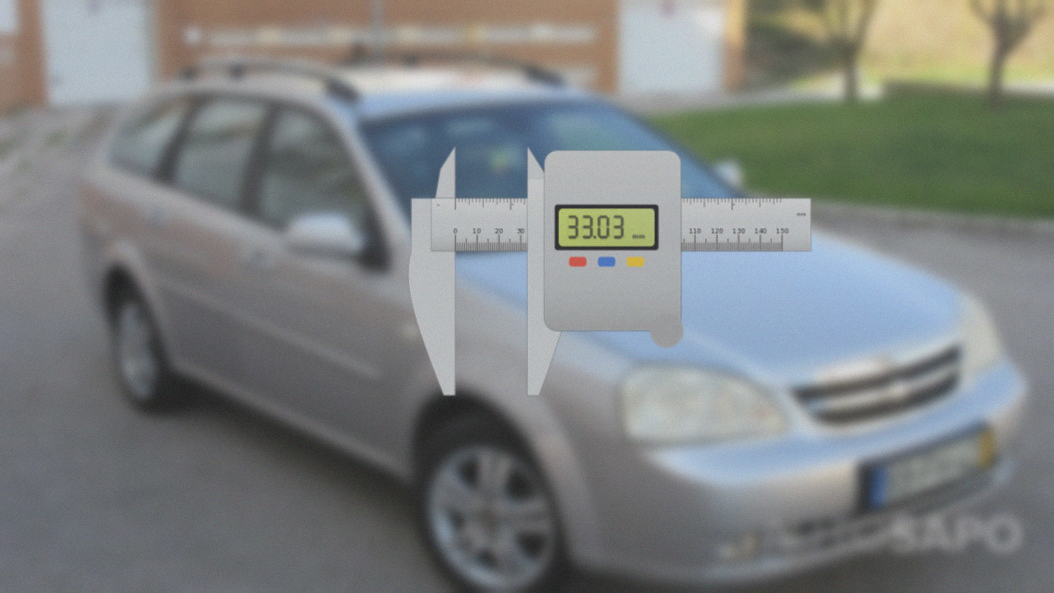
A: 33.03 (mm)
